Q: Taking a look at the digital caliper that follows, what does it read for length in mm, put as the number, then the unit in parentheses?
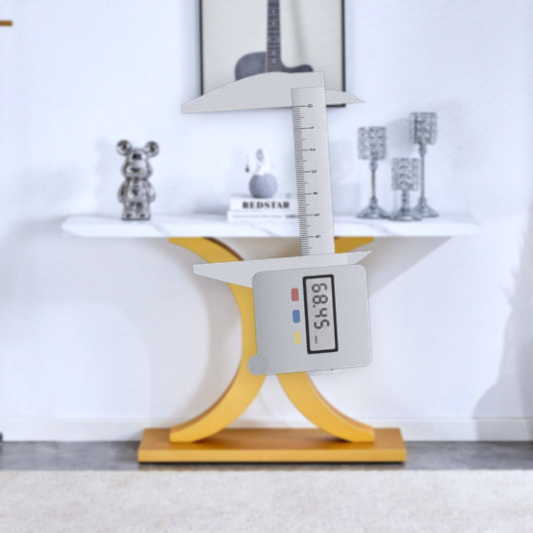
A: 68.45 (mm)
